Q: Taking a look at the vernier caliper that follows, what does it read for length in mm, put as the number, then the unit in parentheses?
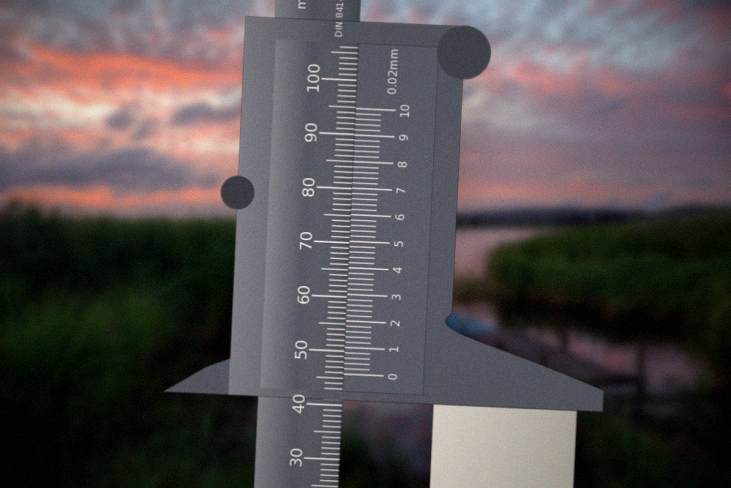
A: 45.8 (mm)
